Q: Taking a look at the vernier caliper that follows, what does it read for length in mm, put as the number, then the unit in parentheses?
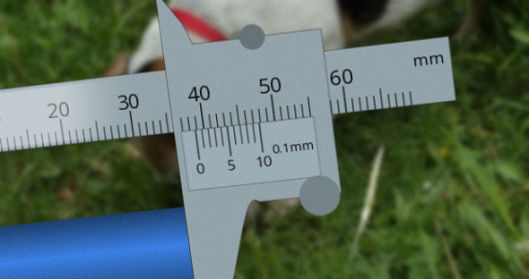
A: 38.8 (mm)
